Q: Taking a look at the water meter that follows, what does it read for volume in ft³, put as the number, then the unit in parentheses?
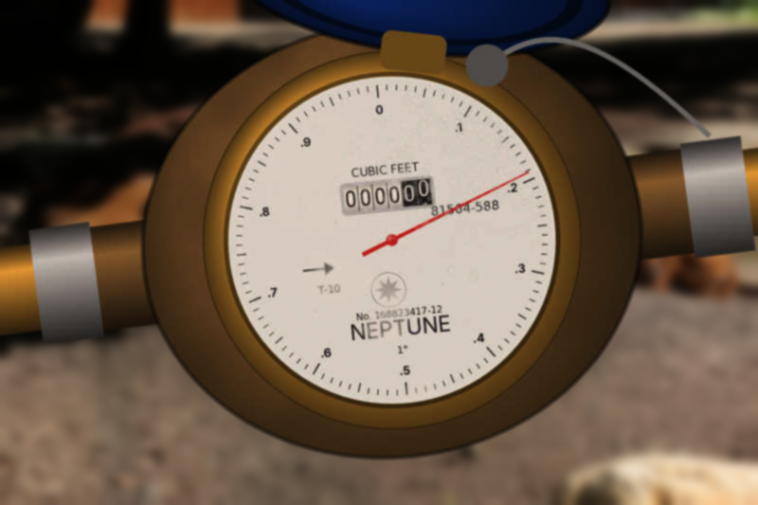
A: 0.19 (ft³)
